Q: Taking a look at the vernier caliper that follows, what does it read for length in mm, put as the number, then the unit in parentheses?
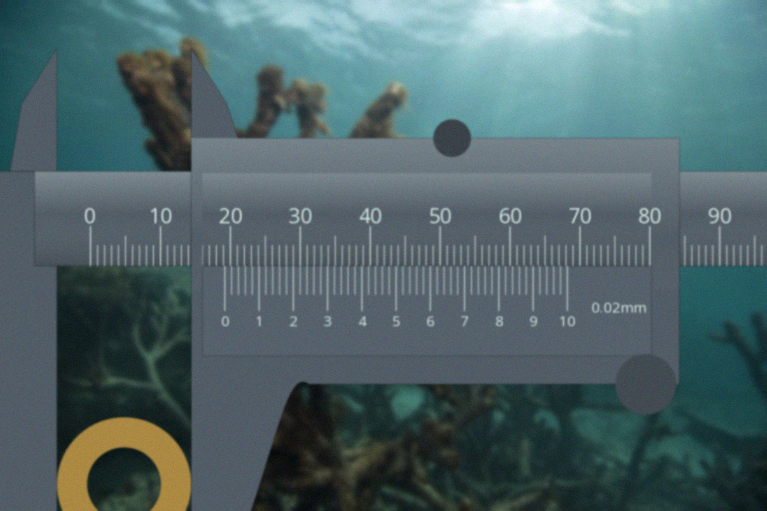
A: 19.2 (mm)
